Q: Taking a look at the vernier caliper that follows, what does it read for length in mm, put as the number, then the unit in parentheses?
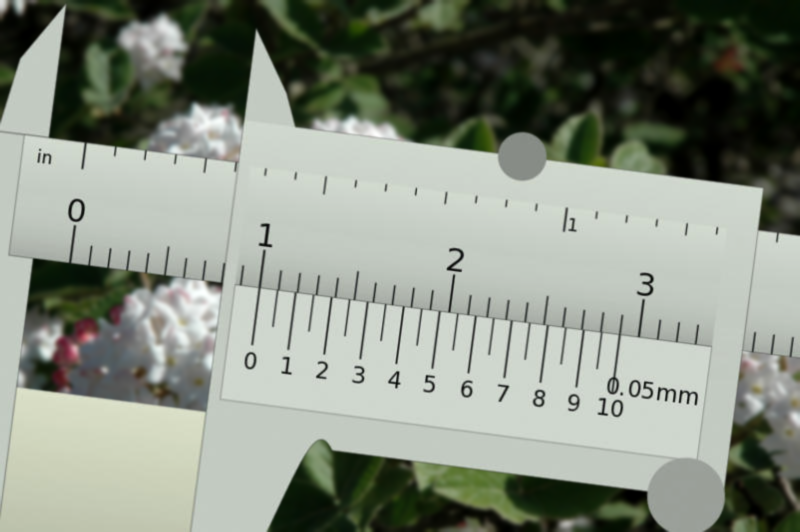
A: 10.0 (mm)
